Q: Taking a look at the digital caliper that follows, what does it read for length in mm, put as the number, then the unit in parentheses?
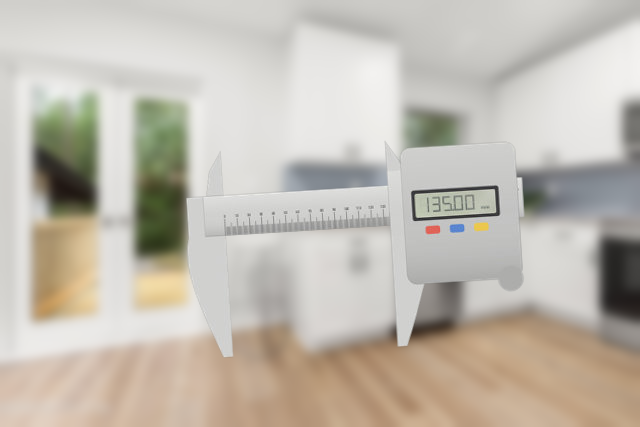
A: 135.00 (mm)
